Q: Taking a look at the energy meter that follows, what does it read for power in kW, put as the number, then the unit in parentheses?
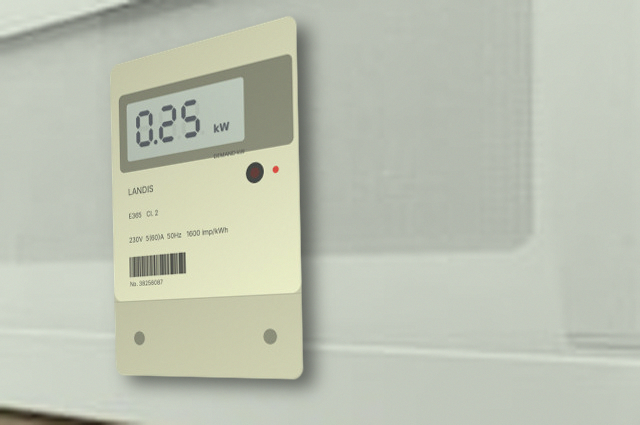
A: 0.25 (kW)
